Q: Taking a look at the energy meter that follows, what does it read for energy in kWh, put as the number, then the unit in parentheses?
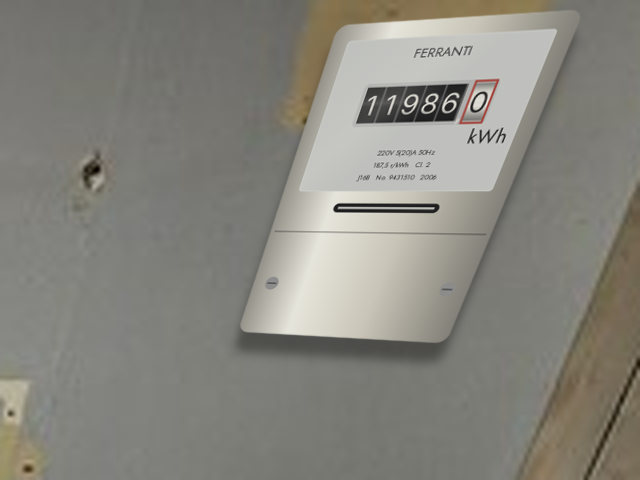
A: 11986.0 (kWh)
